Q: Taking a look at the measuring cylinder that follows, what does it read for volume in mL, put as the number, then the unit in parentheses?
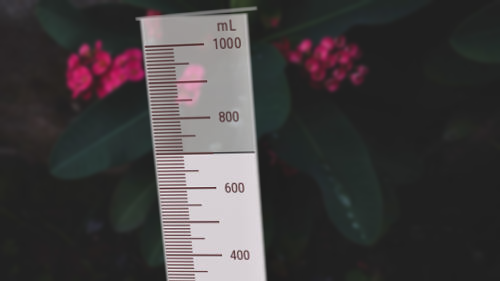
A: 700 (mL)
